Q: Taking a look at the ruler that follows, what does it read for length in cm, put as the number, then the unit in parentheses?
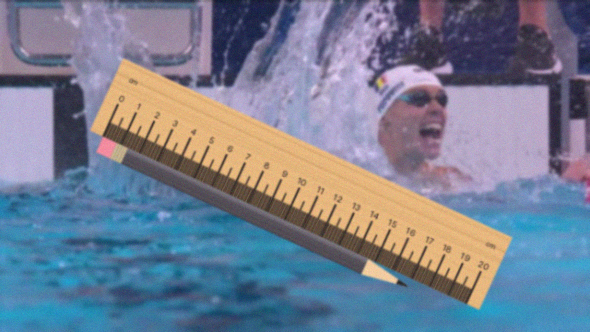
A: 17 (cm)
